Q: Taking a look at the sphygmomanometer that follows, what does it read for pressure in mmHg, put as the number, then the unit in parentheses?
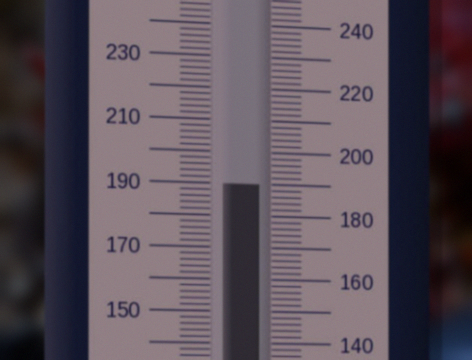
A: 190 (mmHg)
